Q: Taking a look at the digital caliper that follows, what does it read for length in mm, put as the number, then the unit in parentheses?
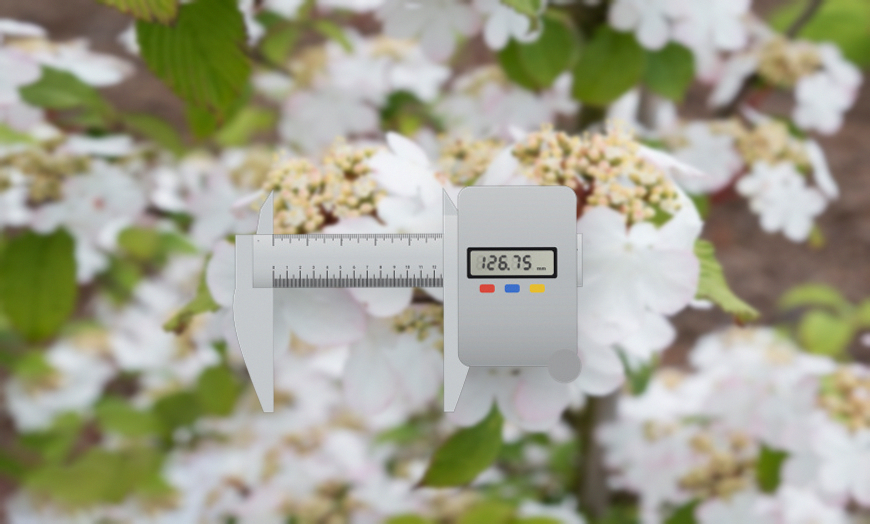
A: 126.75 (mm)
